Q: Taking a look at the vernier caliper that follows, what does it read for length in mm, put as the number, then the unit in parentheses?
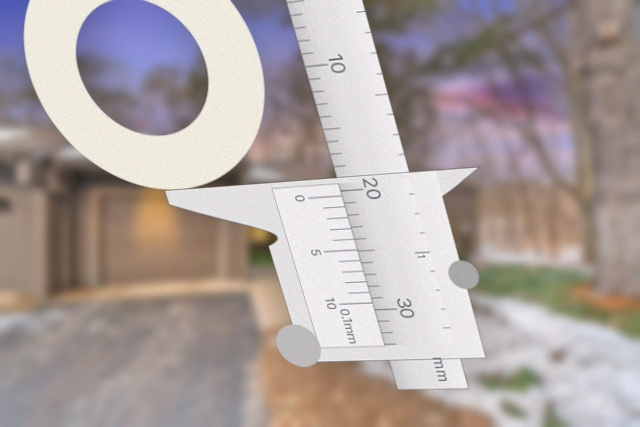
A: 20.4 (mm)
